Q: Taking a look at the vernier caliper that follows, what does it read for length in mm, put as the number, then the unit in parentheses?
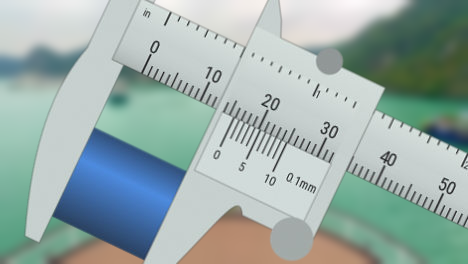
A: 15.8 (mm)
